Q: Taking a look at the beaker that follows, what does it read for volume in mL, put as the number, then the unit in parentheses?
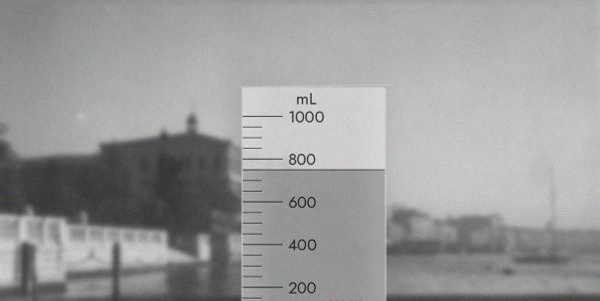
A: 750 (mL)
